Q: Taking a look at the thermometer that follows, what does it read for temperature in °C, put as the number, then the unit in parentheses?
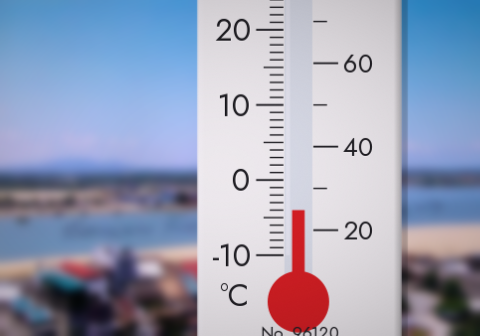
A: -4 (°C)
